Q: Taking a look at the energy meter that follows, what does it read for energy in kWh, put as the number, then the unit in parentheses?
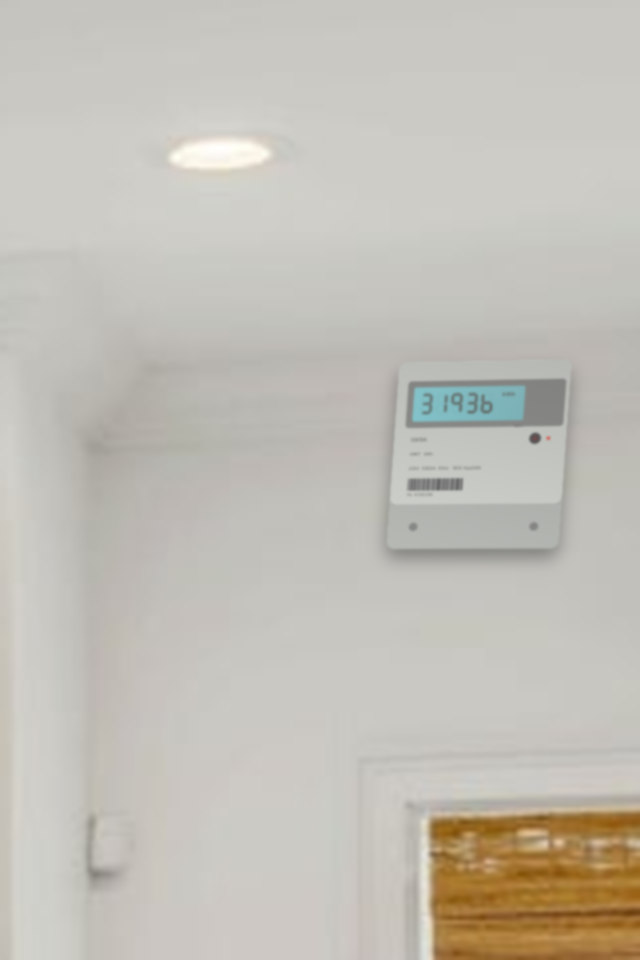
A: 31936 (kWh)
